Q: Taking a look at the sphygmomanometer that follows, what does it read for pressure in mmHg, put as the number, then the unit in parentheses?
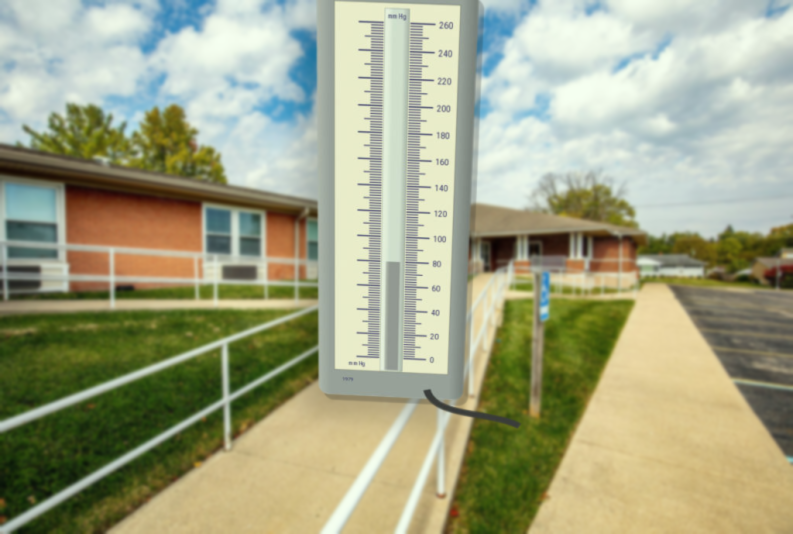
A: 80 (mmHg)
